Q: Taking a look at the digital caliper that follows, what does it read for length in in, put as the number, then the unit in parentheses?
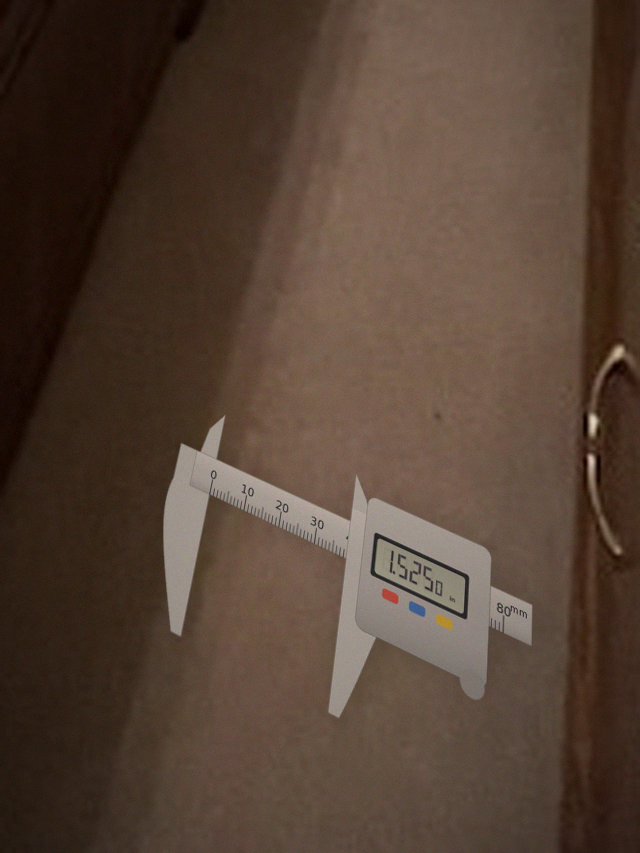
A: 1.5250 (in)
